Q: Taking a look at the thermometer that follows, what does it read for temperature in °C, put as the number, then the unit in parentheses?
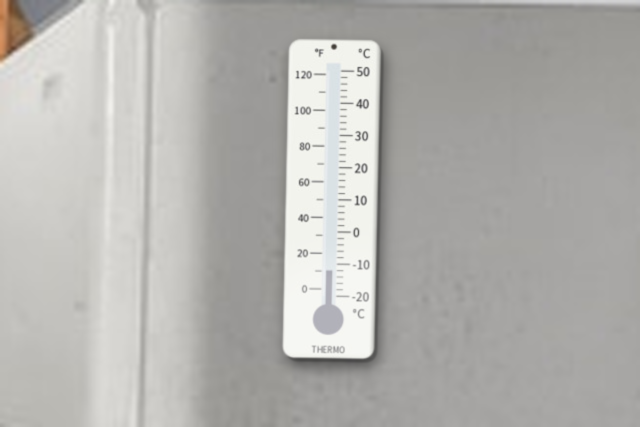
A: -12 (°C)
